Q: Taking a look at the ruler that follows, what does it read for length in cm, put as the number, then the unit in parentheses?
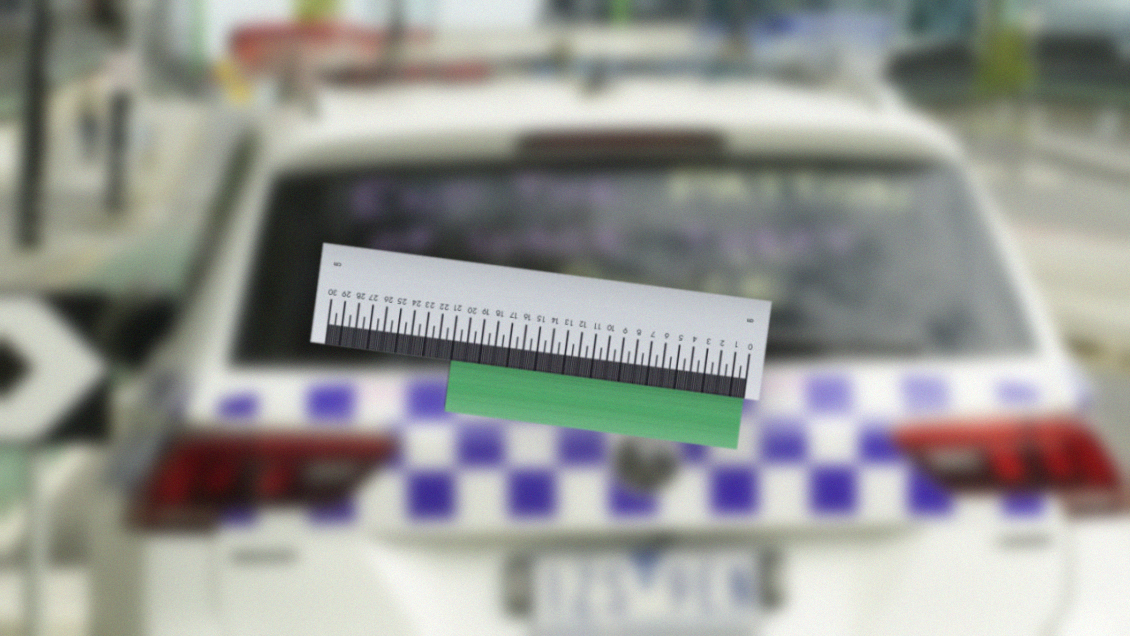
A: 21 (cm)
